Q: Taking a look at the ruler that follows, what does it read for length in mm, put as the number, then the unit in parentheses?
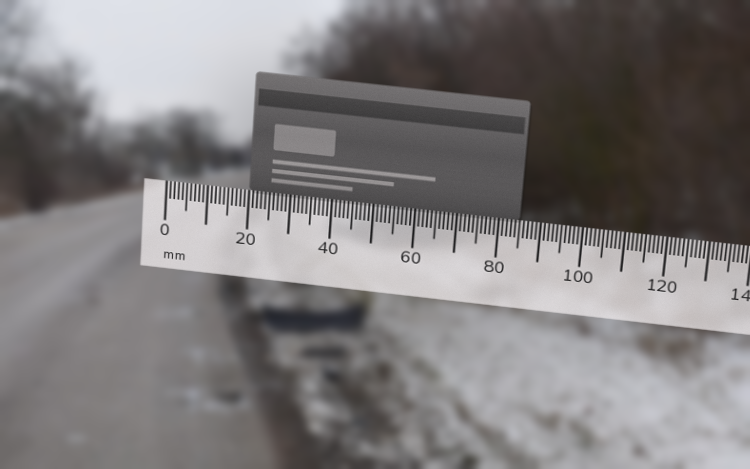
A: 65 (mm)
